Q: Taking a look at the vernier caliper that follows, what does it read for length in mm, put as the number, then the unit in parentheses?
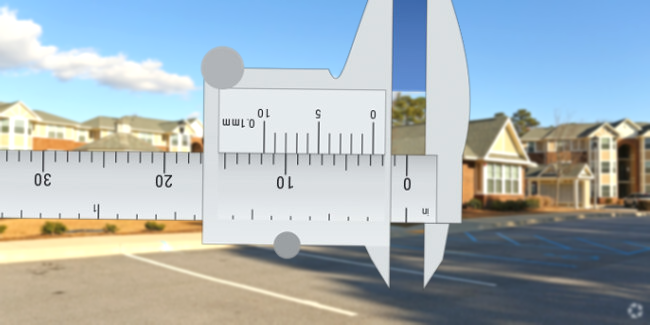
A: 2.8 (mm)
